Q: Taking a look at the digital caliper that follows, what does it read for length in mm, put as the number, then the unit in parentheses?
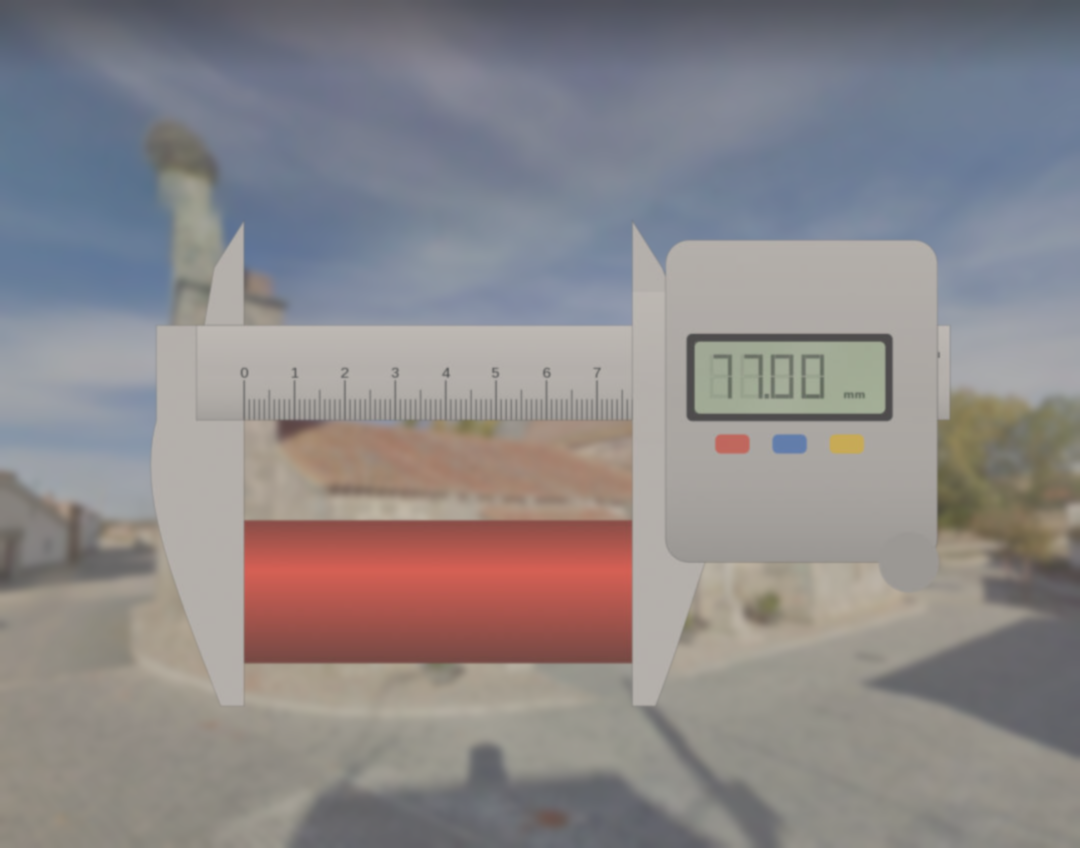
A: 77.00 (mm)
